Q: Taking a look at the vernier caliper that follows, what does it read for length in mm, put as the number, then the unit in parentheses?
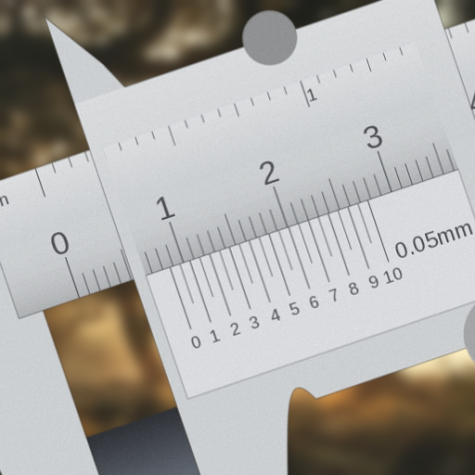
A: 8.7 (mm)
